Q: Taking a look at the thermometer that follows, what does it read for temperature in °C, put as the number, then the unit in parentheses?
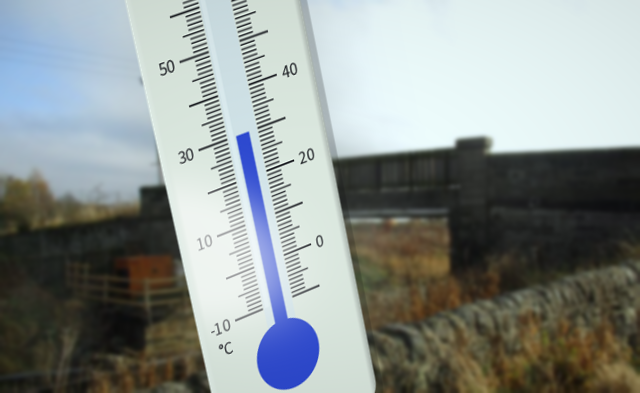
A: 30 (°C)
